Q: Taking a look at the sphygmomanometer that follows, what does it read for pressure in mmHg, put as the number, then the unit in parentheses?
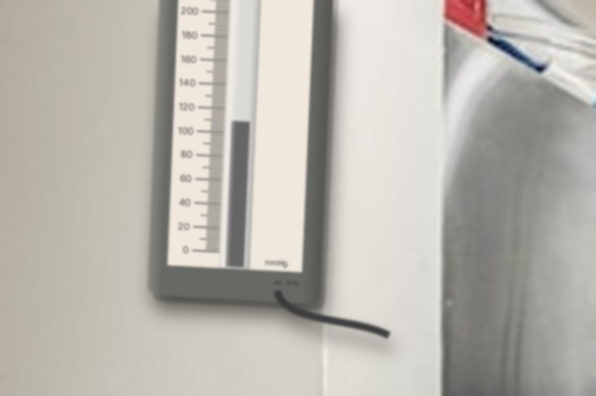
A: 110 (mmHg)
